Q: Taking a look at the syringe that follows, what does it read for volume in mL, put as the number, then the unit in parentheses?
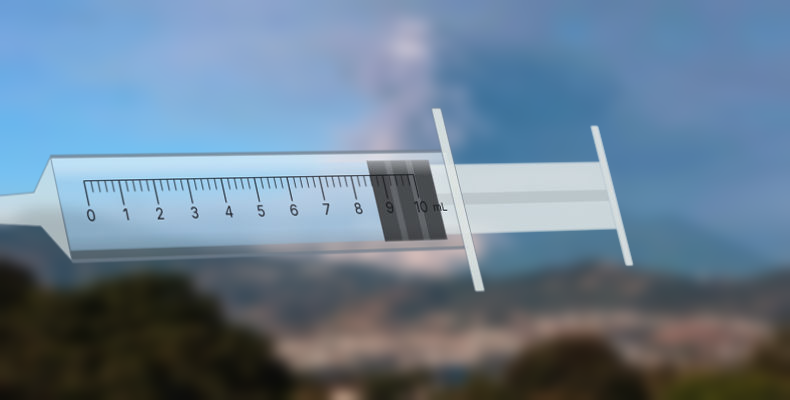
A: 8.6 (mL)
